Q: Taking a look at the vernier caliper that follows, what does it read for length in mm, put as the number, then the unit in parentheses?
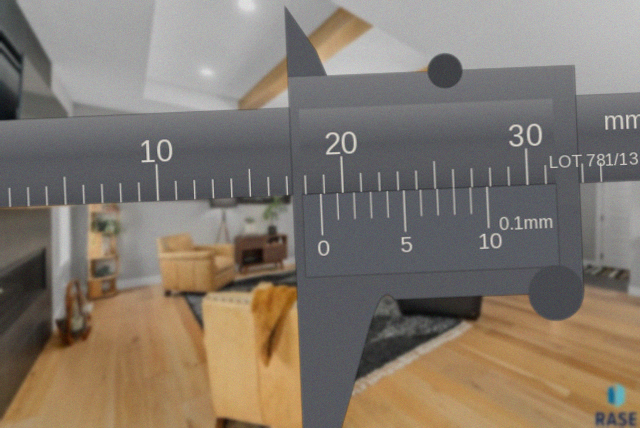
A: 18.8 (mm)
